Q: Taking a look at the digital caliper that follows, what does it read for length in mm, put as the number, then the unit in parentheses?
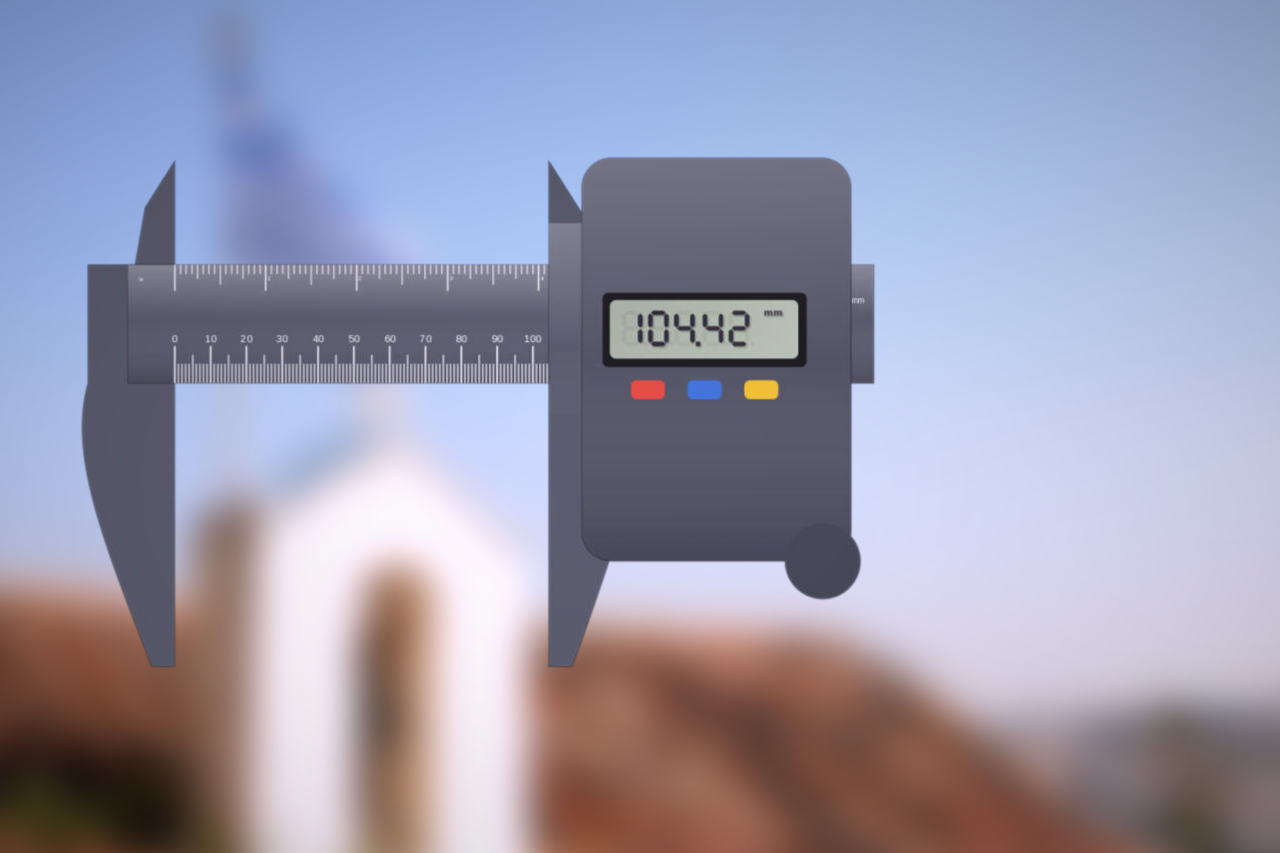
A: 104.42 (mm)
